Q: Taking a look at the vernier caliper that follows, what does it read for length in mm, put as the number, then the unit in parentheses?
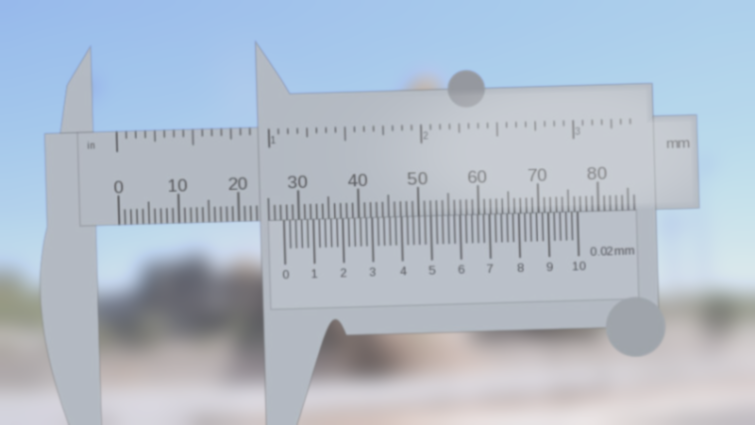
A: 27.5 (mm)
